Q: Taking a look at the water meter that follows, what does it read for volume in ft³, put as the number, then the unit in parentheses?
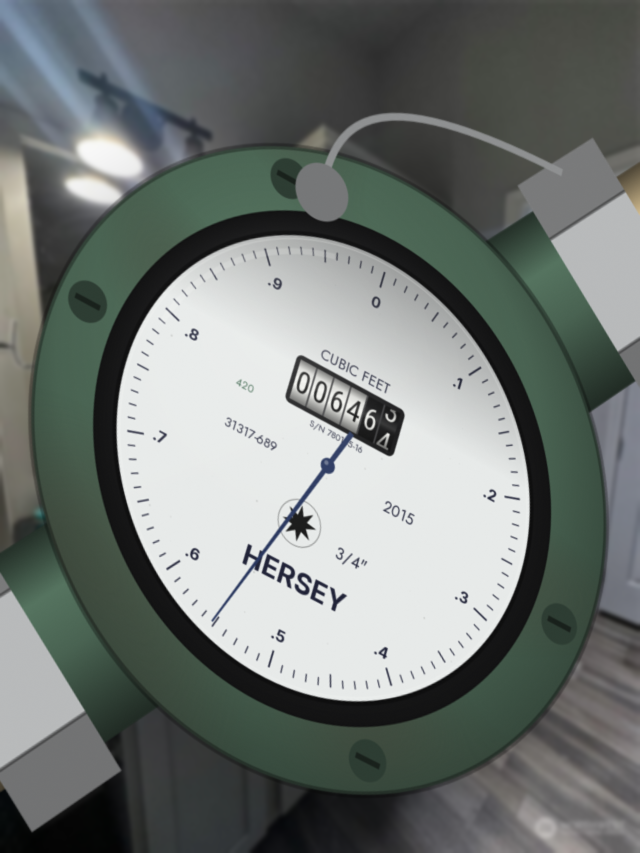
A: 6463.55 (ft³)
